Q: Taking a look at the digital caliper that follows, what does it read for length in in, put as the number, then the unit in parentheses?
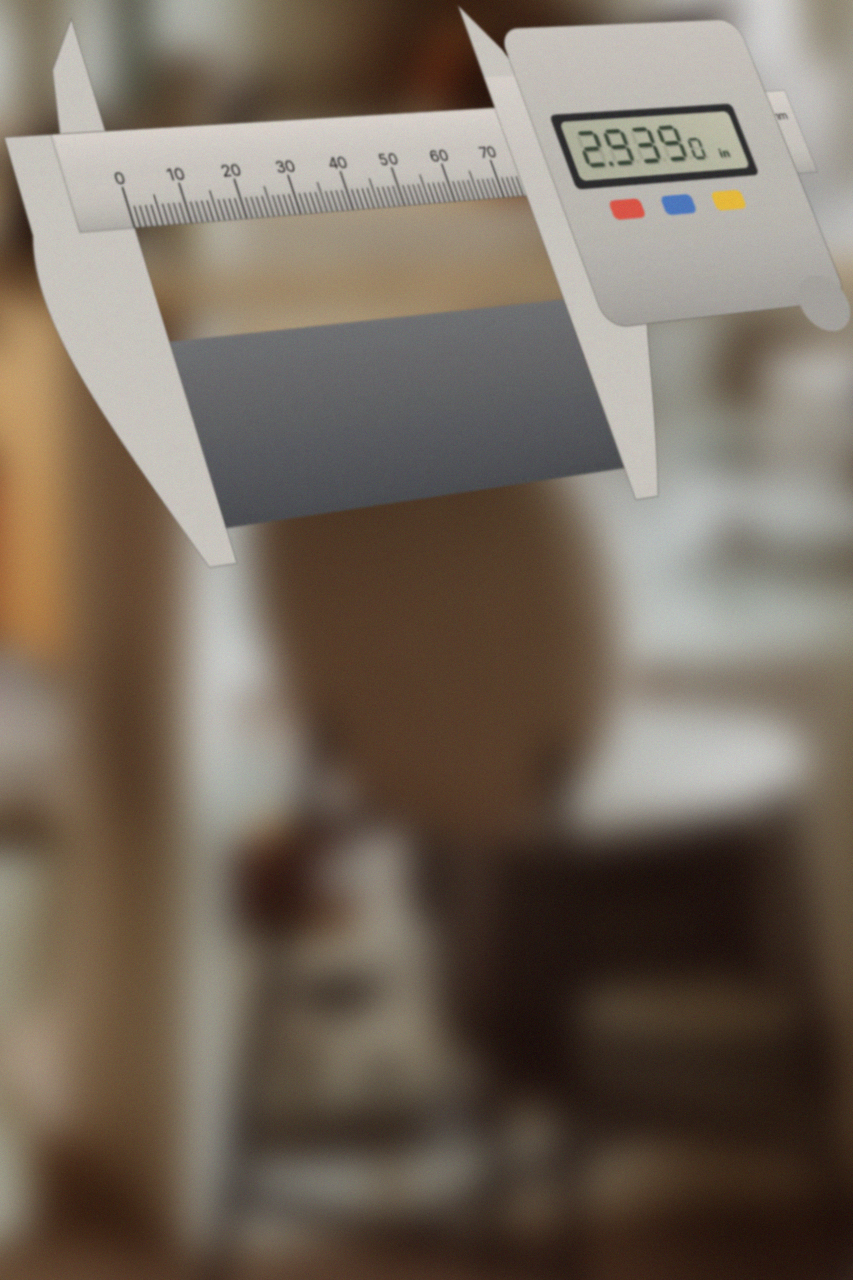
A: 2.9390 (in)
